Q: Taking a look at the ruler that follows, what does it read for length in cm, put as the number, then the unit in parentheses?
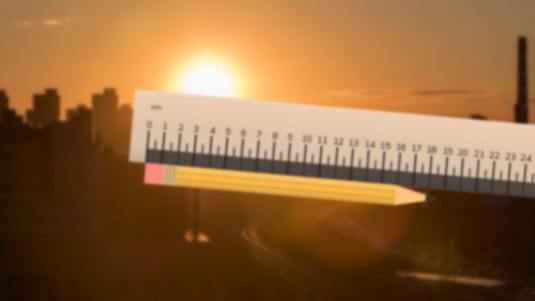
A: 18.5 (cm)
